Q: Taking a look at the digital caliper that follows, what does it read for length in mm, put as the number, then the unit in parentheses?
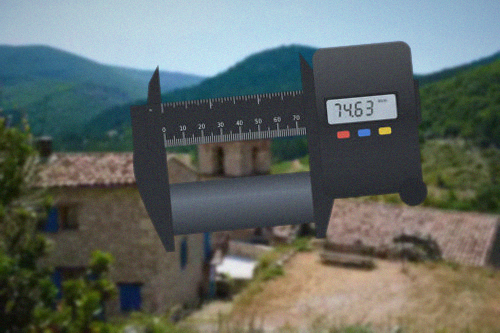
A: 74.63 (mm)
